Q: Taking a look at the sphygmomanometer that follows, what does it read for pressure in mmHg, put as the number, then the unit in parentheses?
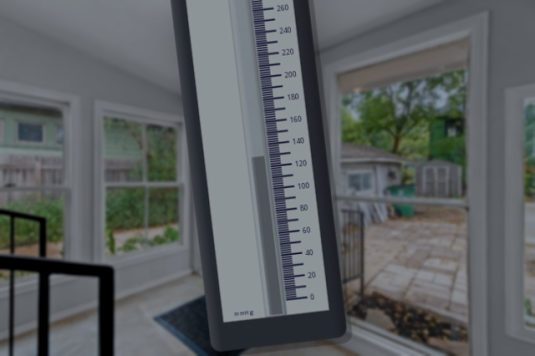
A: 130 (mmHg)
